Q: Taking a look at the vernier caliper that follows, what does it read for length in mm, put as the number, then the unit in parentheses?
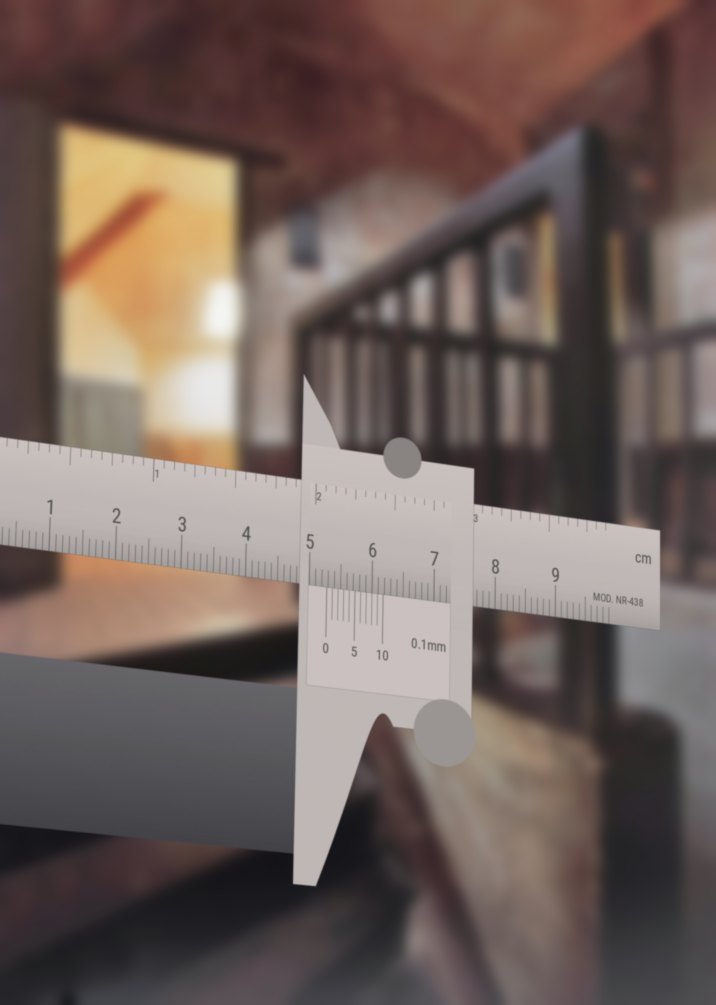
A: 52.8 (mm)
